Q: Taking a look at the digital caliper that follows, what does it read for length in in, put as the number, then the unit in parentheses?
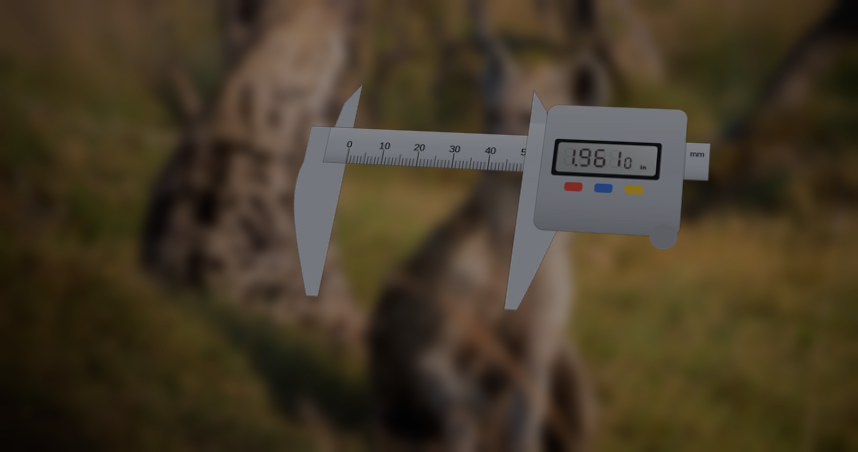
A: 1.9610 (in)
